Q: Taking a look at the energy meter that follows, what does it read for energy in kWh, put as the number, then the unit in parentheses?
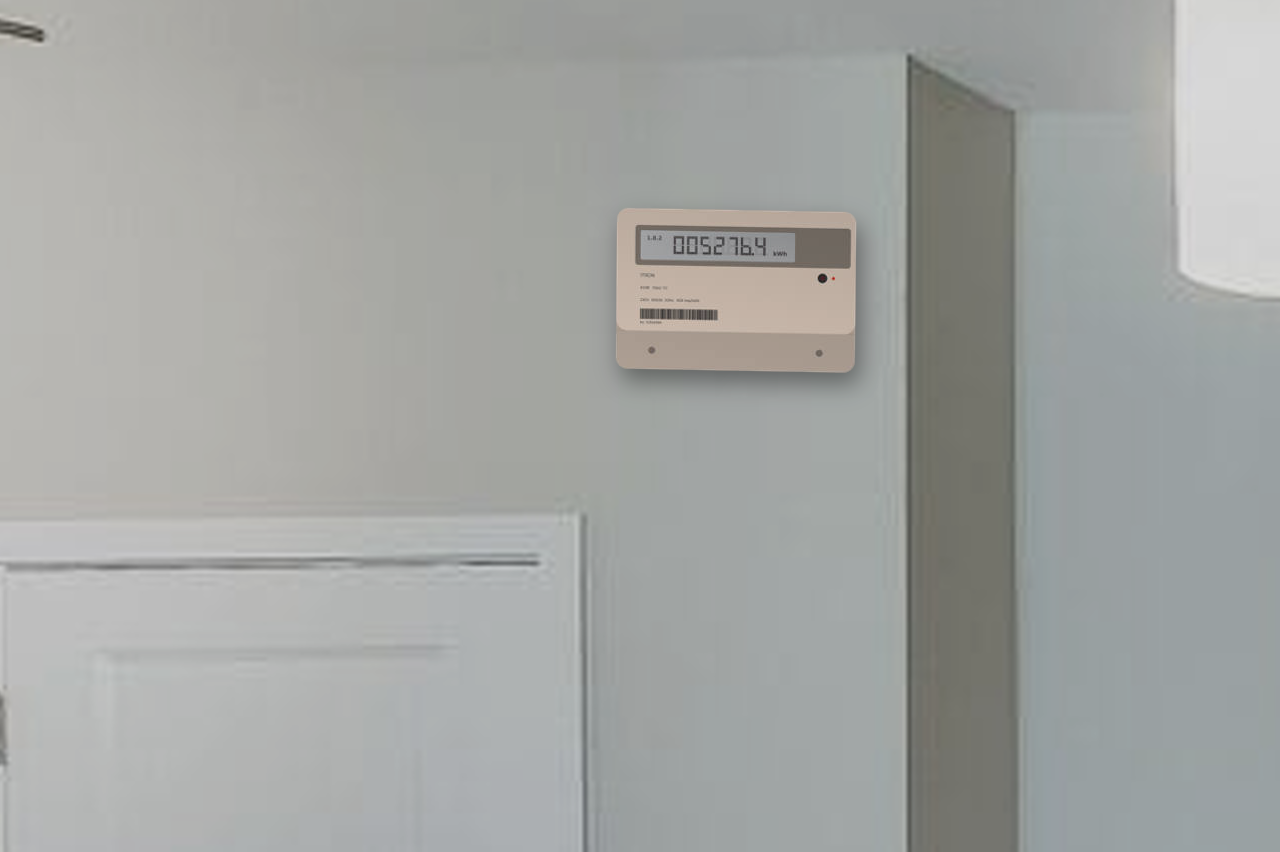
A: 5276.4 (kWh)
